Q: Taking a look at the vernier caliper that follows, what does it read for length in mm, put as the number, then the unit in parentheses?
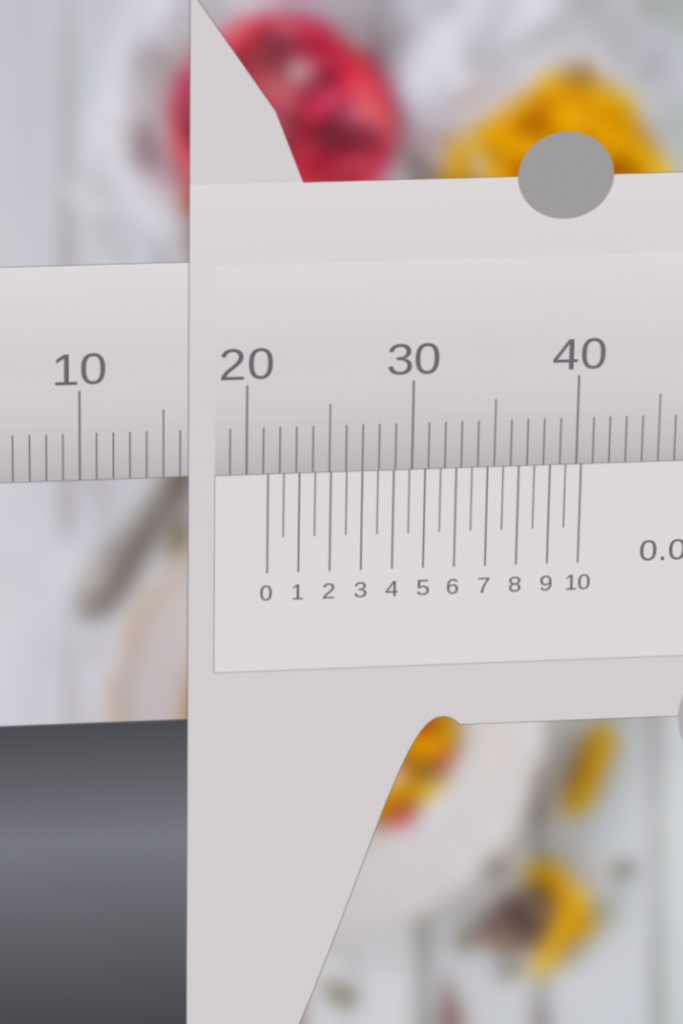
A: 21.3 (mm)
